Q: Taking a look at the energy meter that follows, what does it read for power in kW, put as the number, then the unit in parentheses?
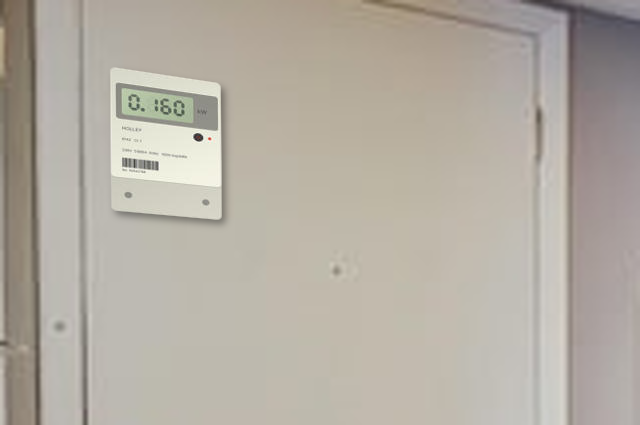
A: 0.160 (kW)
